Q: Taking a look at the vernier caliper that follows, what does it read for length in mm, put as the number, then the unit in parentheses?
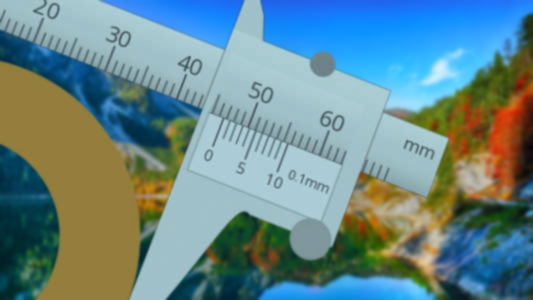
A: 46.6 (mm)
